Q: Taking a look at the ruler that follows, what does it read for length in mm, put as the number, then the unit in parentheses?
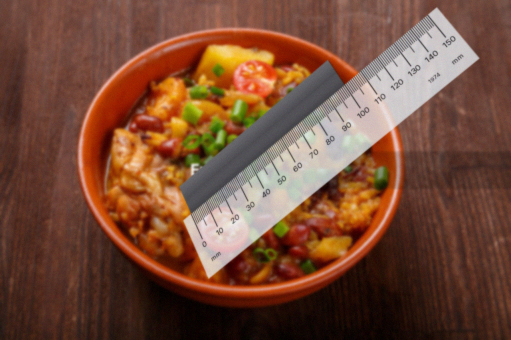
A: 100 (mm)
